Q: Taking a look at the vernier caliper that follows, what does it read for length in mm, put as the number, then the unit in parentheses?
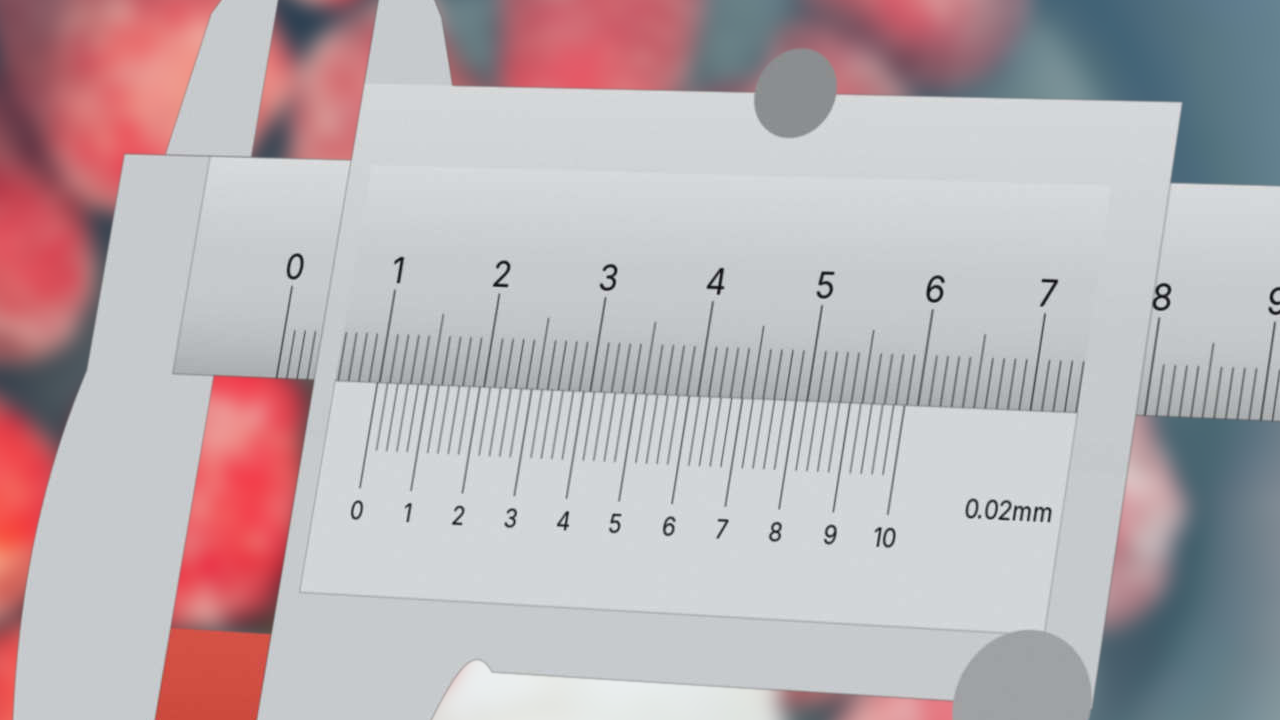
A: 9.8 (mm)
